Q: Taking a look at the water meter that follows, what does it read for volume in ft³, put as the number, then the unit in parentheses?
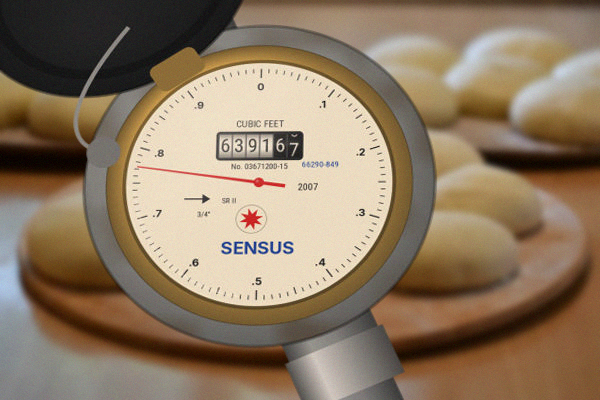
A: 639166.77 (ft³)
